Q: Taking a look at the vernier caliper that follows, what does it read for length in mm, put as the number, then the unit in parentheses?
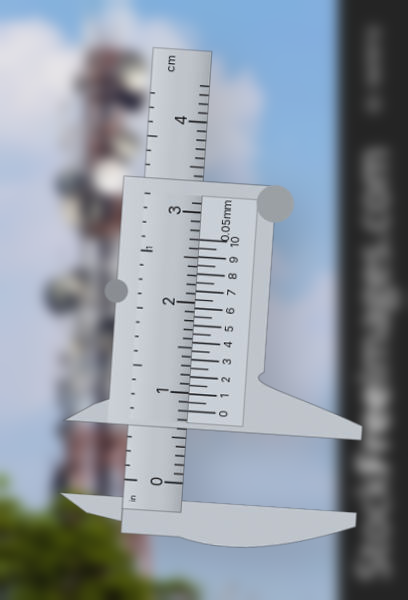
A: 8.0 (mm)
